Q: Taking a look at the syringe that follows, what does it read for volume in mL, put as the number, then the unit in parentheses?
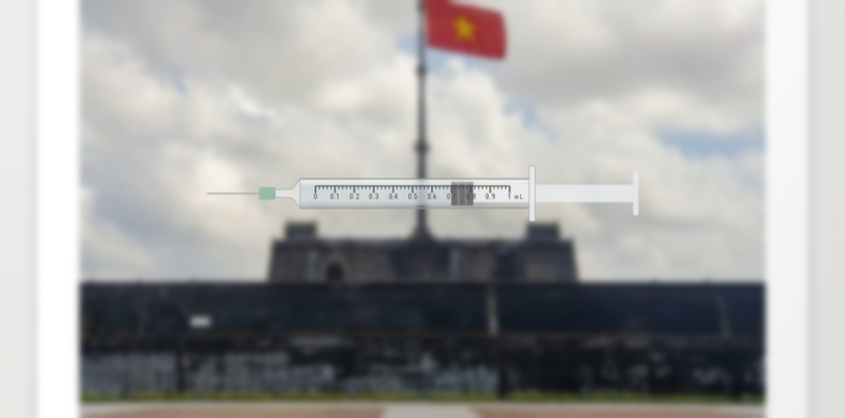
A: 0.7 (mL)
